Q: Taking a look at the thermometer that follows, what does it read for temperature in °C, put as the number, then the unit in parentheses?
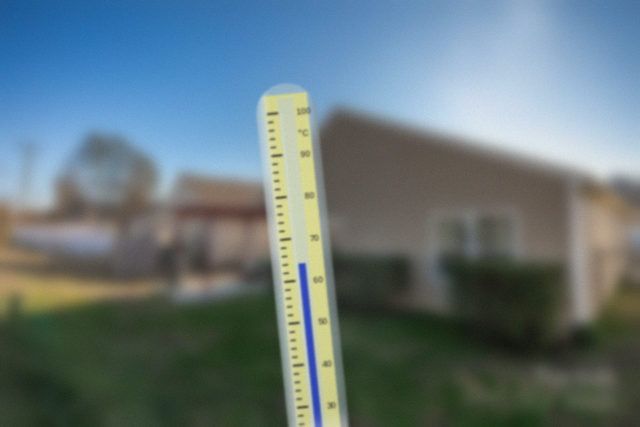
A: 64 (°C)
